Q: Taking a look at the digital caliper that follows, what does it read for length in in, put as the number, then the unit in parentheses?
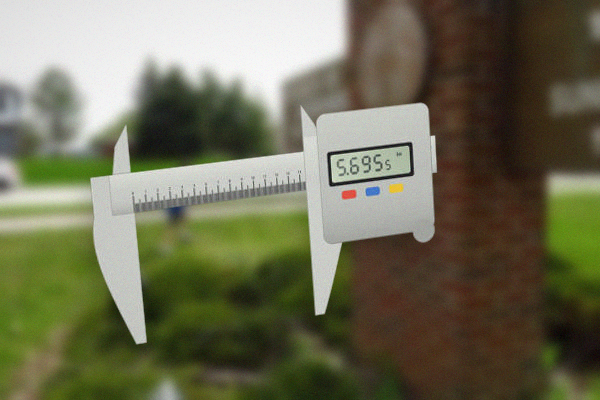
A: 5.6955 (in)
